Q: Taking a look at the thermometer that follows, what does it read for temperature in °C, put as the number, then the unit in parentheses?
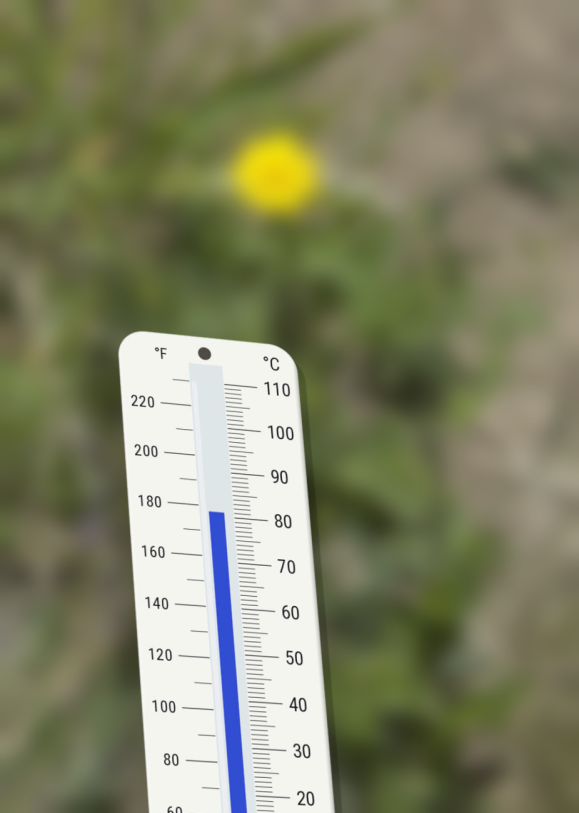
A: 81 (°C)
